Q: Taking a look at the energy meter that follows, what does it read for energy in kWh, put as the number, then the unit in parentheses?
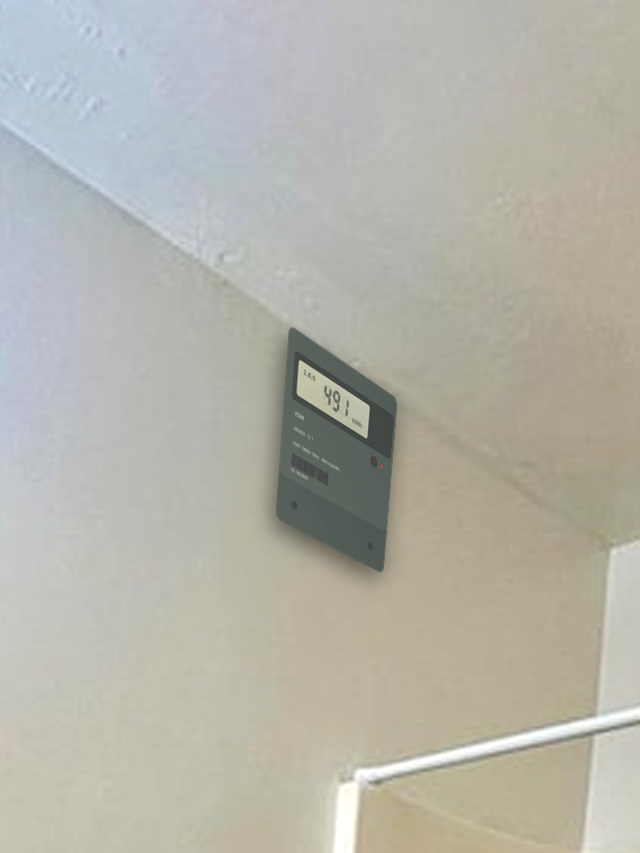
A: 491 (kWh)
